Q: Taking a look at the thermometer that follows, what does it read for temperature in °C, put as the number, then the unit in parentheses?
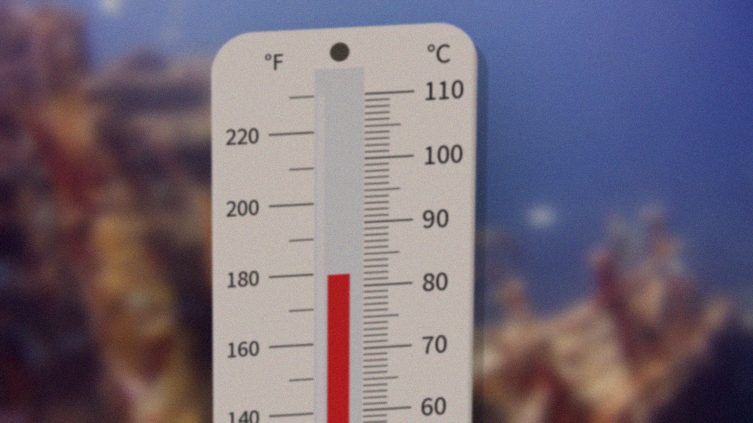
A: 82 (°C)
